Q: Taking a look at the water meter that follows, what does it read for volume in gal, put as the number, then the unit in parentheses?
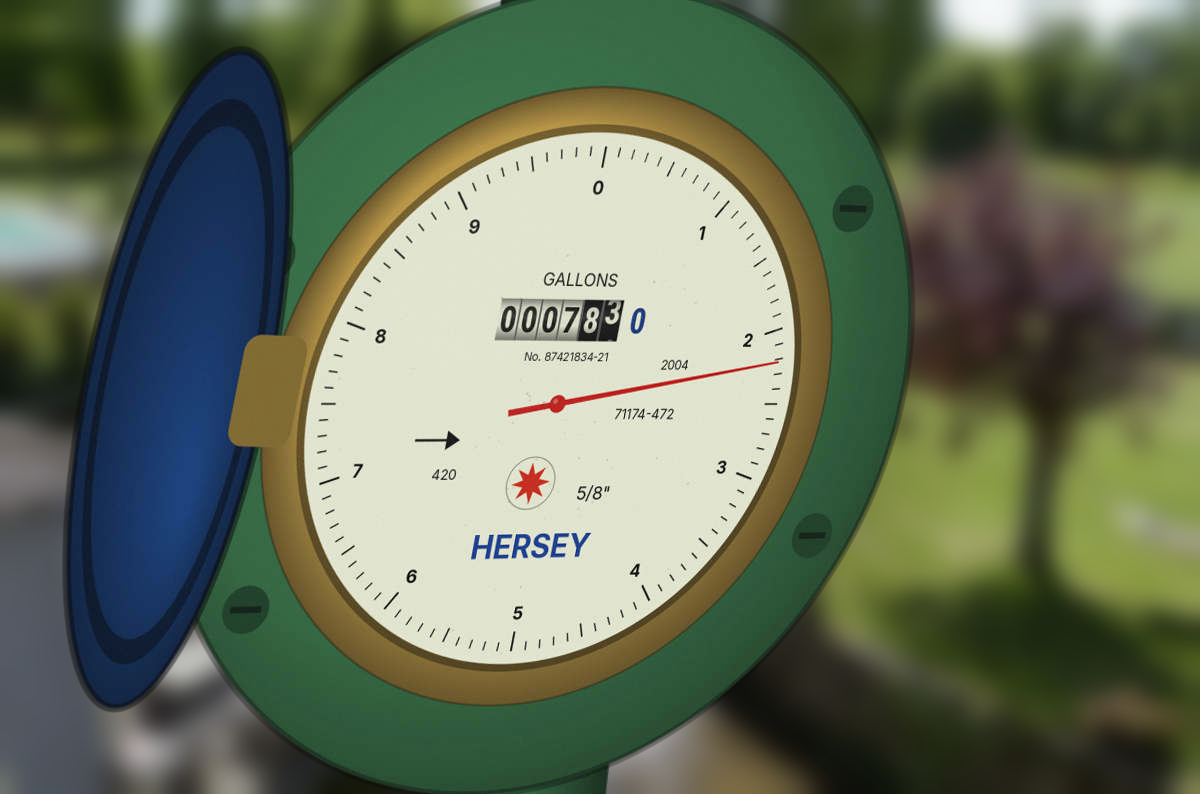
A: 7832.2 (gal)
